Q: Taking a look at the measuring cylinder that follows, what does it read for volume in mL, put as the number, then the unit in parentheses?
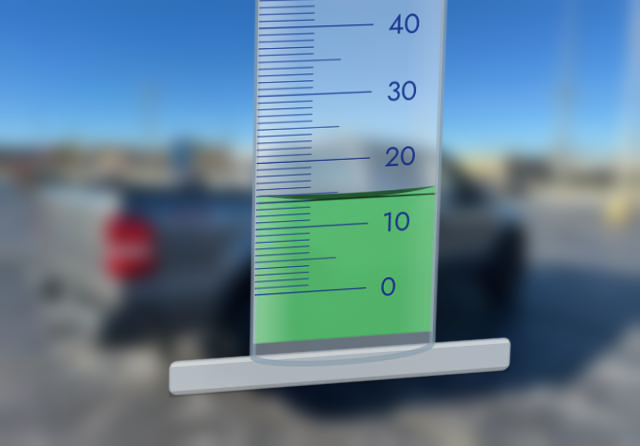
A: 14 (mL)
